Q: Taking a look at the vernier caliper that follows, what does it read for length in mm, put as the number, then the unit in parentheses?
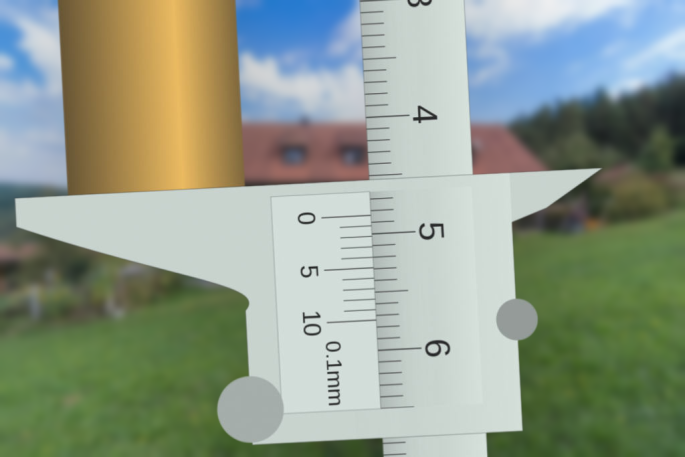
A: 48.4 (mm)
